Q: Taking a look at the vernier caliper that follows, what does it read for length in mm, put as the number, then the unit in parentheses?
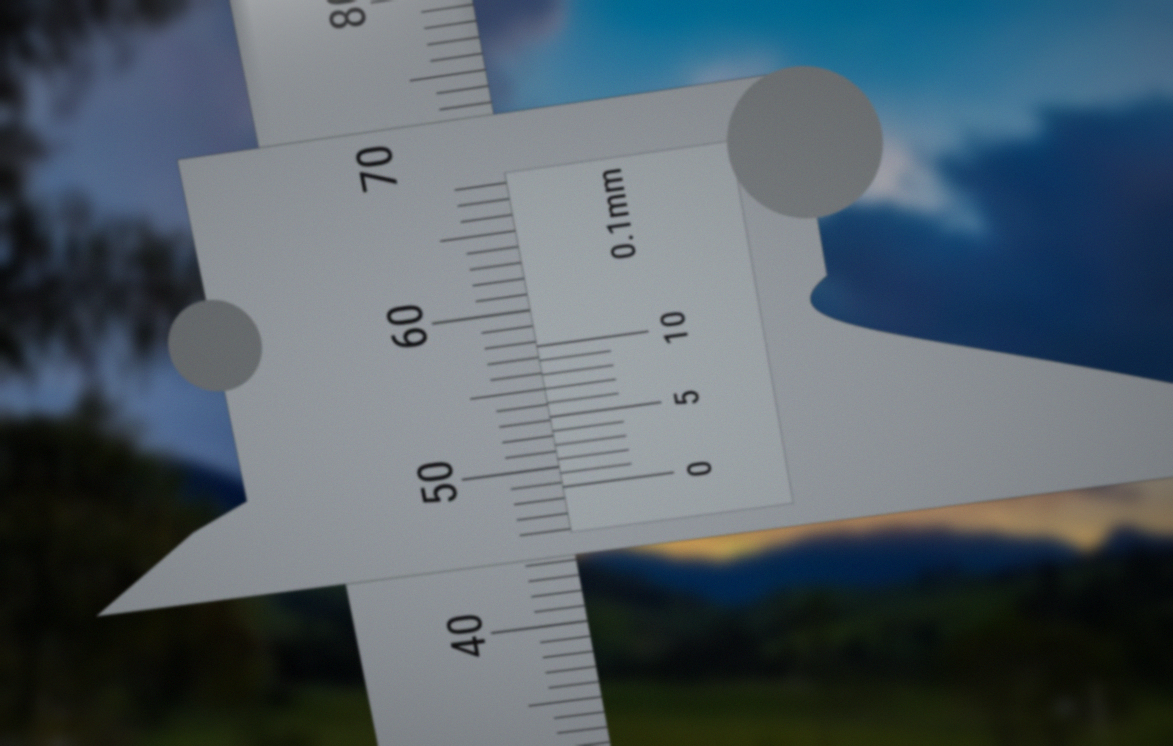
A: 48.7 (mm)
